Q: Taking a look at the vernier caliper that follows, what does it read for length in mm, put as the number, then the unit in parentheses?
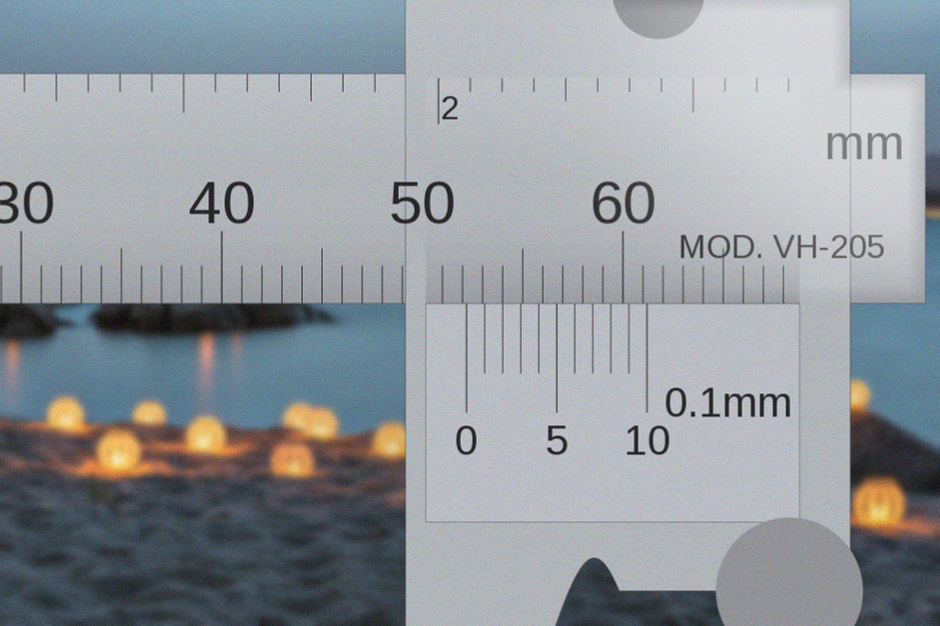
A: 52.2 (mm)
